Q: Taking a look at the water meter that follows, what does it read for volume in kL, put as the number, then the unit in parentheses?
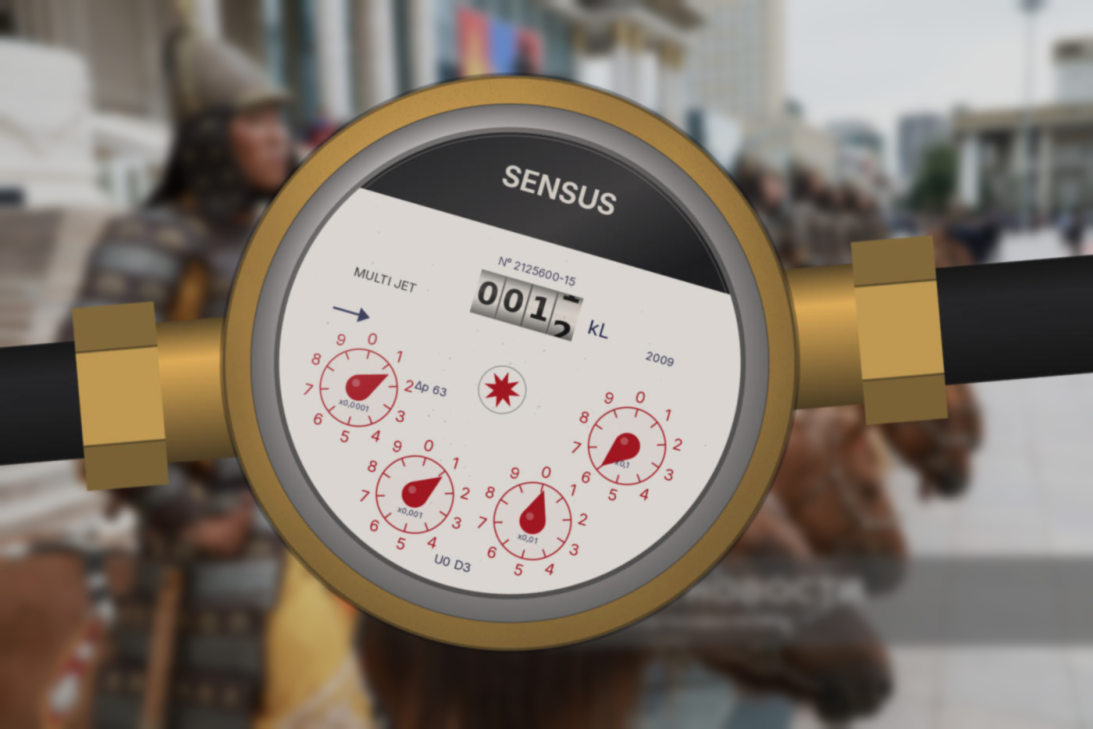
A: 11.6011 (kL)
